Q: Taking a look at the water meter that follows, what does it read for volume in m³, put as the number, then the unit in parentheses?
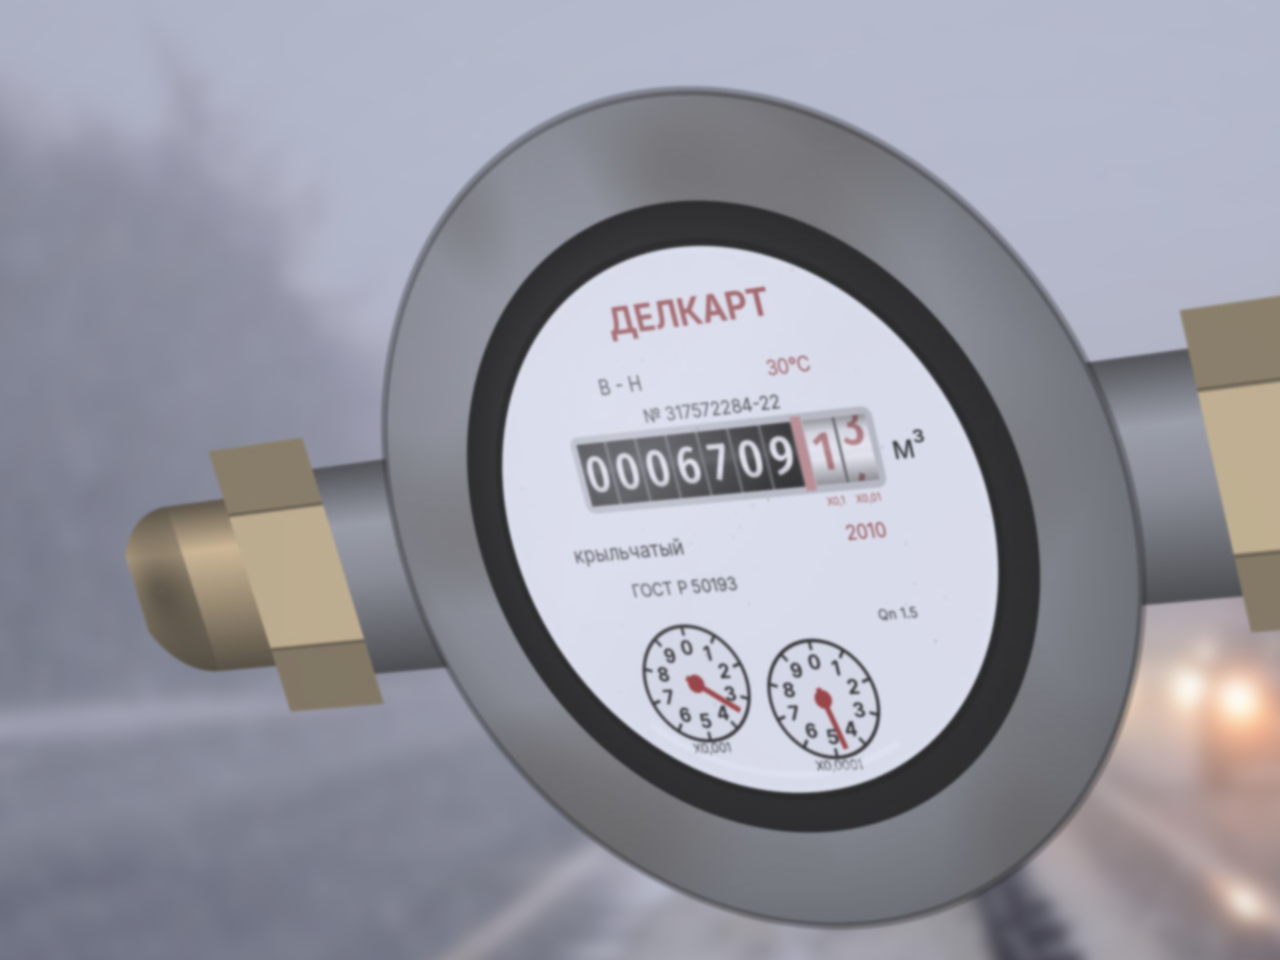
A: 6709.1334 (m³)
